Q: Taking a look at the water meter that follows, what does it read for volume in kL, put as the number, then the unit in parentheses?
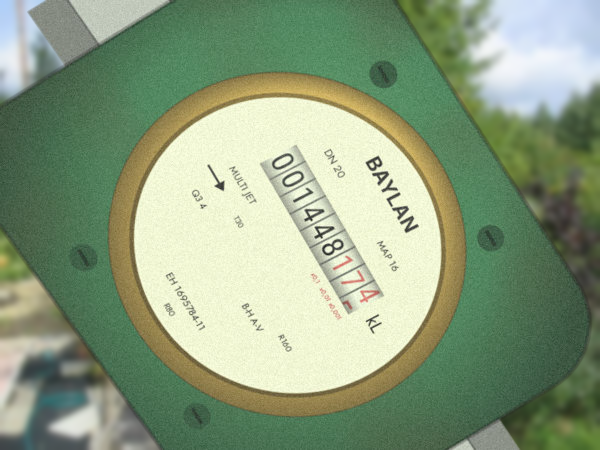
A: 1448.174 (kL)
